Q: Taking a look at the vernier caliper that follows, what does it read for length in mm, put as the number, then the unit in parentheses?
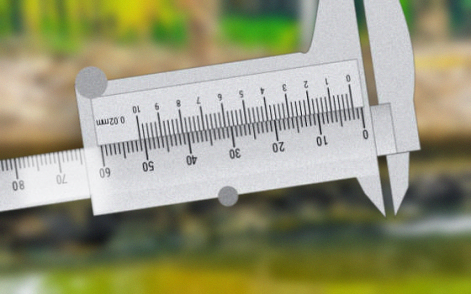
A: 2.0 (mm)
